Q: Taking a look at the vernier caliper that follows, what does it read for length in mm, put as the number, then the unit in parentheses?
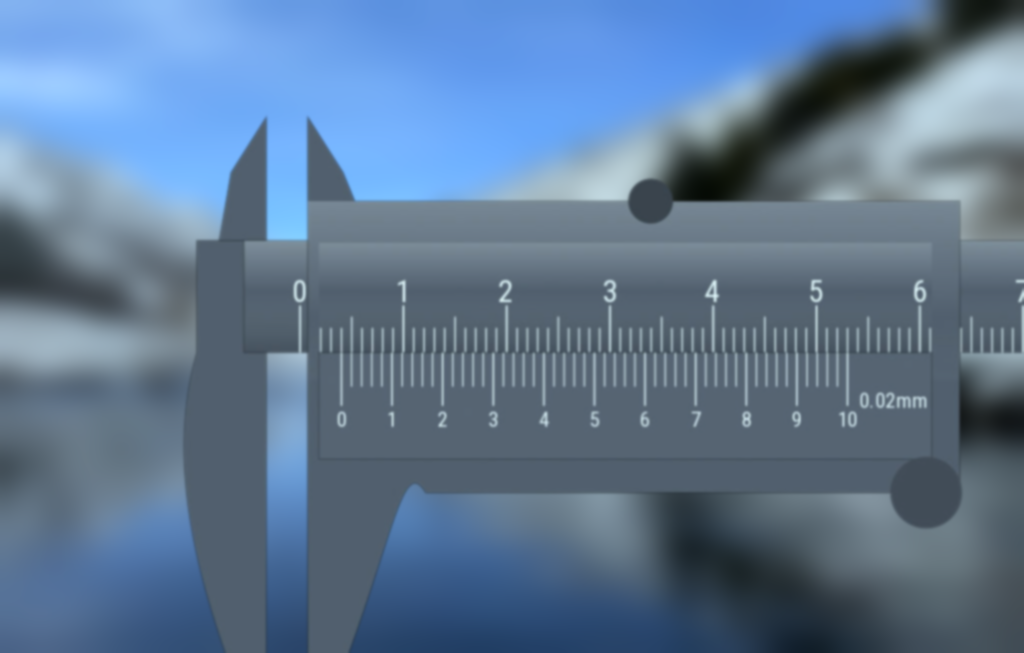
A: 4.0 (mm)
